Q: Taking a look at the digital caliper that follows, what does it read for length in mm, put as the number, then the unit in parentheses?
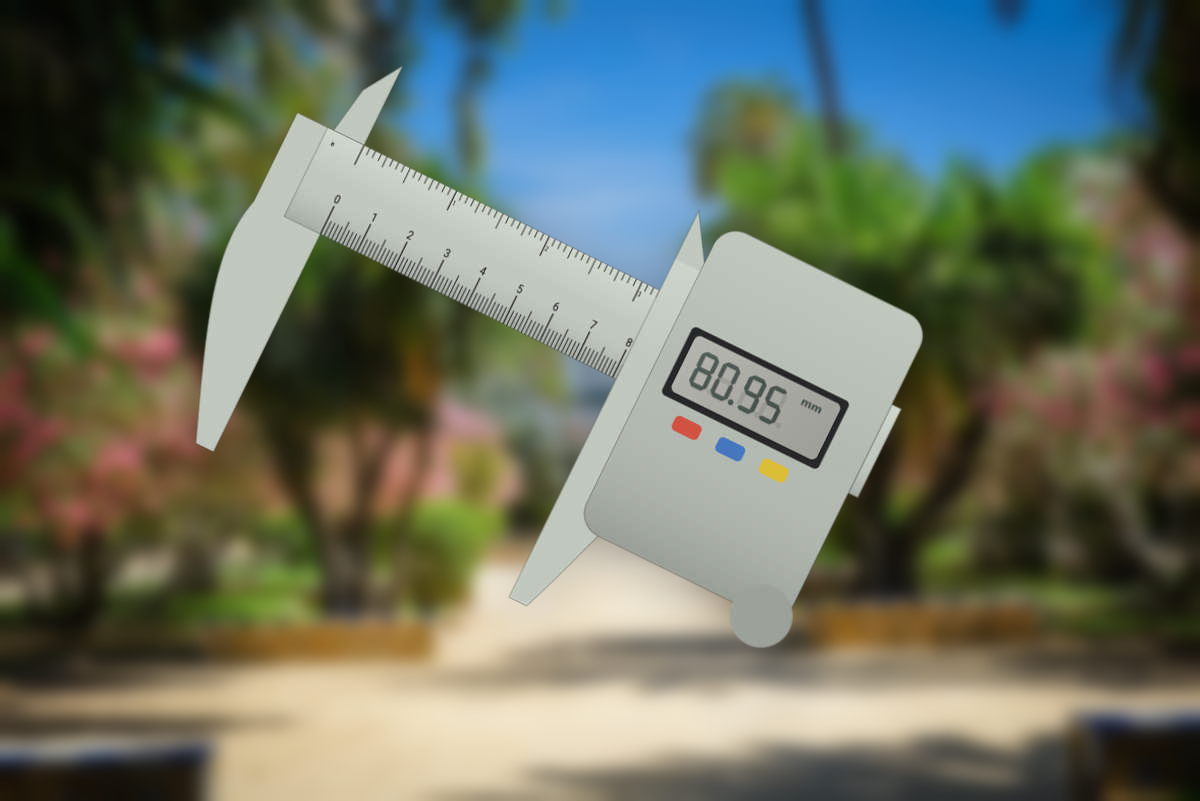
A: 80.95 (mm)
